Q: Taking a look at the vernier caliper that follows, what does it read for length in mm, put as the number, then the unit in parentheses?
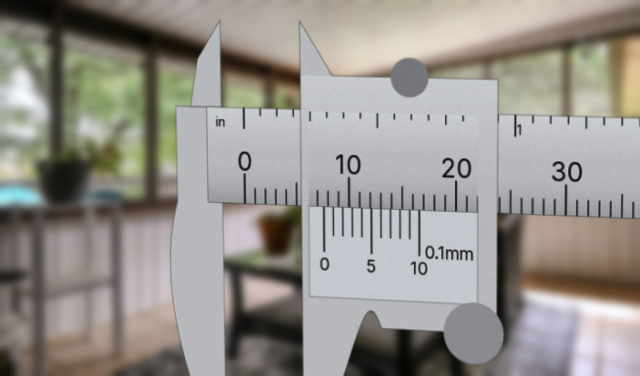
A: 7.6 (mm)
